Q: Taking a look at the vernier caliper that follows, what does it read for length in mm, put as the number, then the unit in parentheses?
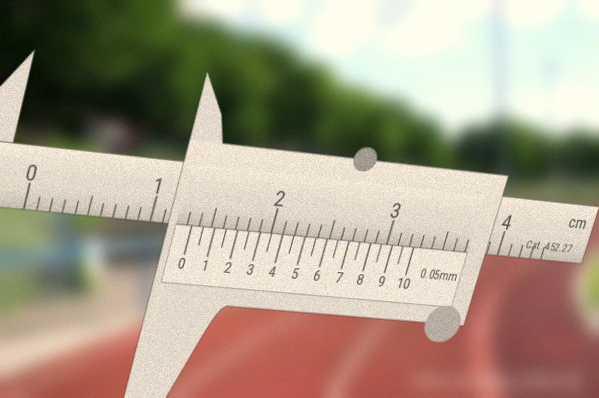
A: 13.4 (mm)
